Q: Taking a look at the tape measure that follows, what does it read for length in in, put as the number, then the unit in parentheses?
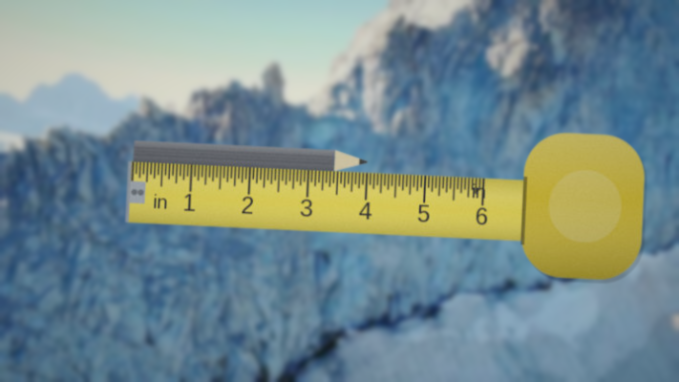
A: 4 (in)
